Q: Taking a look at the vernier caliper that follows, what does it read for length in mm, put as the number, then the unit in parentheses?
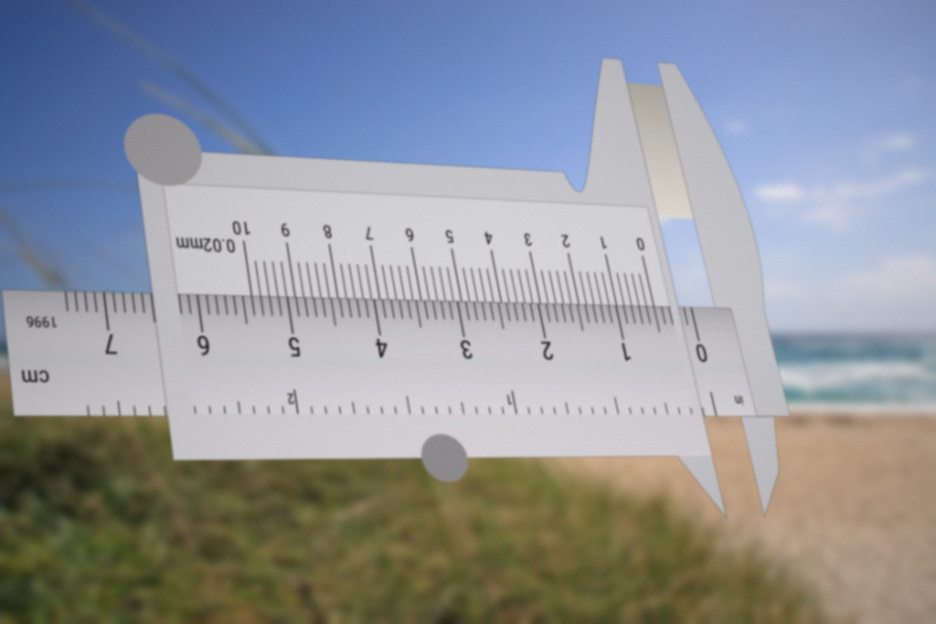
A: 5.0 (mm)
